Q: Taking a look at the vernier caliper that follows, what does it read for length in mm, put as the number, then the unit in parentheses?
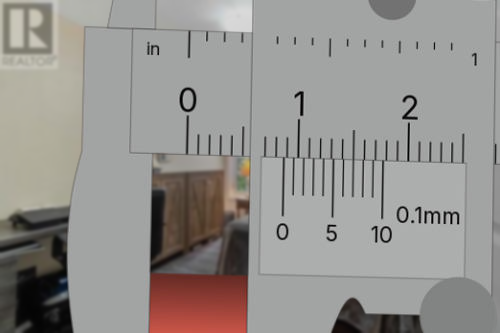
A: 8.7 (mm)
